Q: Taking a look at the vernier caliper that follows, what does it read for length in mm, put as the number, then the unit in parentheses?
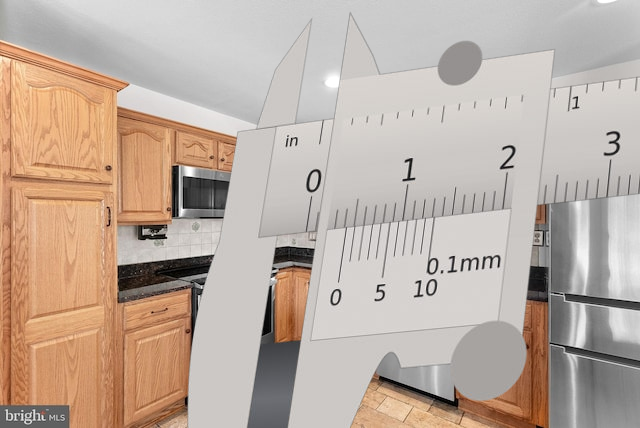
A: 4.2 (mm)
